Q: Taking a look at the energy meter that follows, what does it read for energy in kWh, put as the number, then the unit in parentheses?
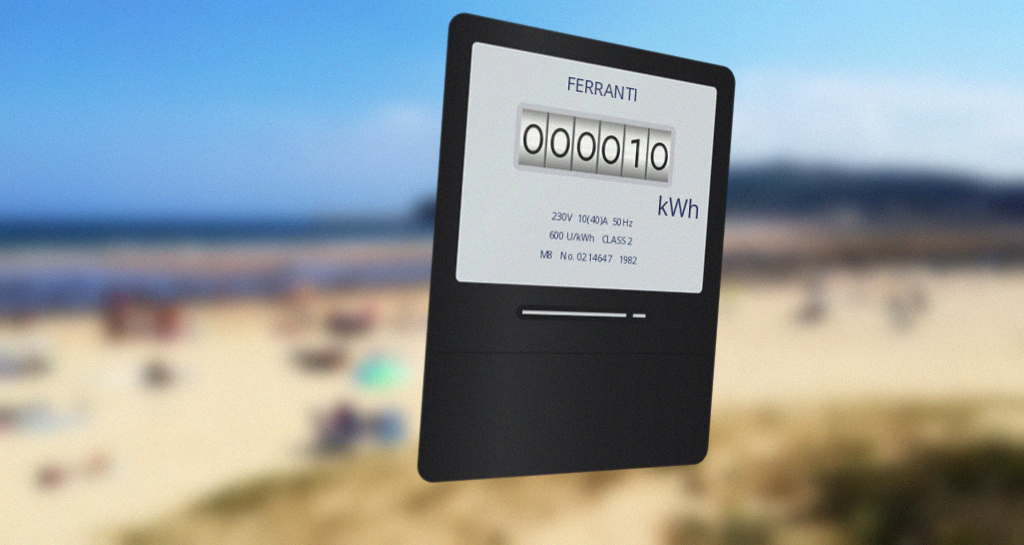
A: 10 (kWh)
